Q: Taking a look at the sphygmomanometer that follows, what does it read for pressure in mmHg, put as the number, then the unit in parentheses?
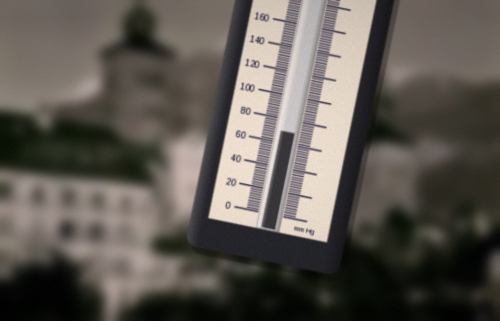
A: 70 (mmHg)
